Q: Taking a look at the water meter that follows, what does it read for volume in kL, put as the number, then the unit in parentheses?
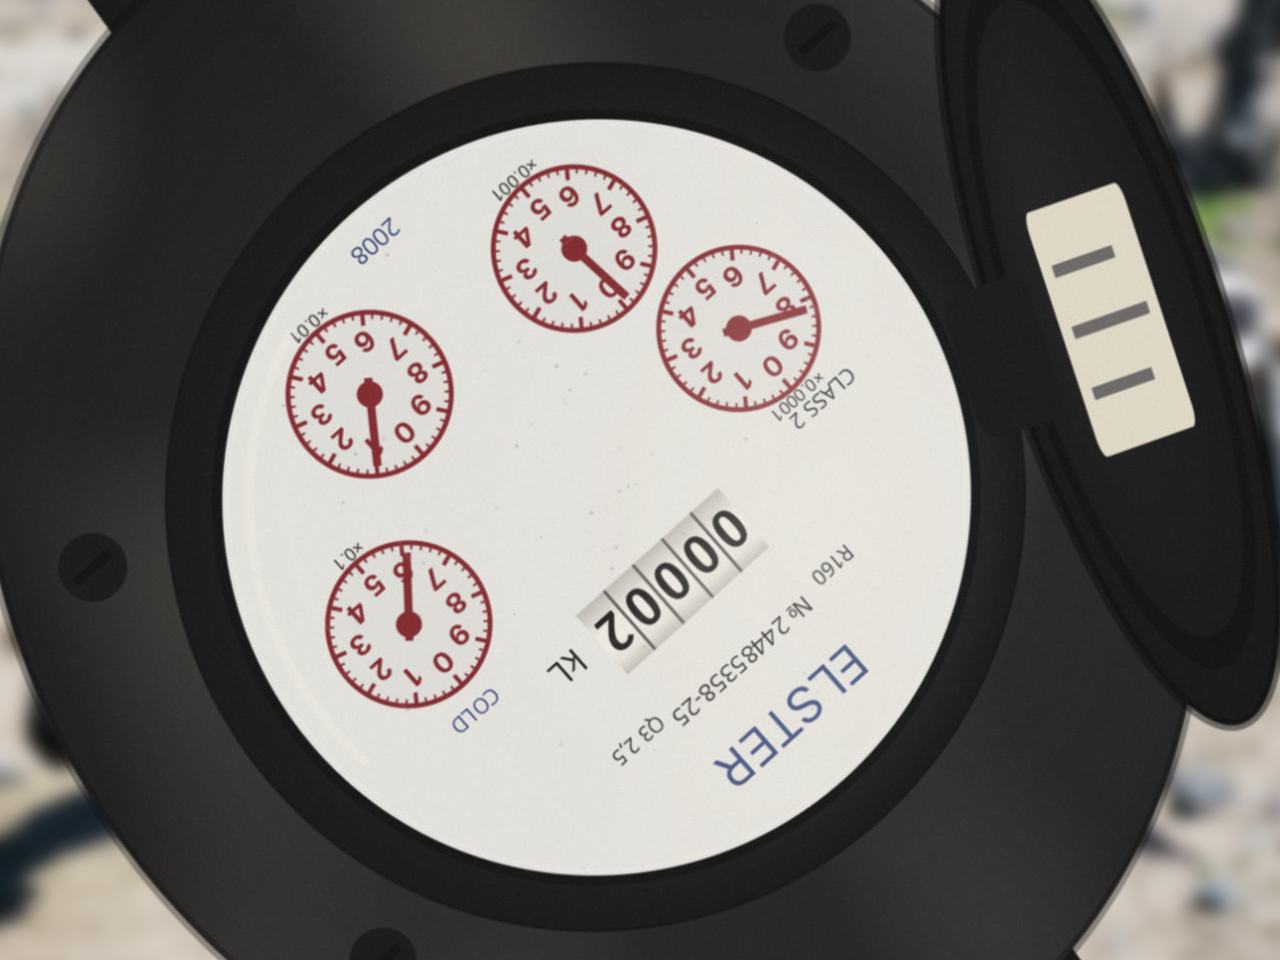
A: 2.6098 (kL)
